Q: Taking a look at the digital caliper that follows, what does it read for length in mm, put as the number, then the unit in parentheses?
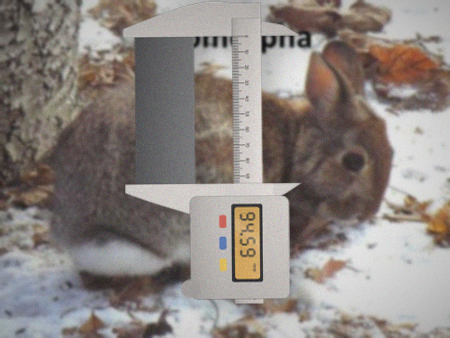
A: 94.59 (mm)
